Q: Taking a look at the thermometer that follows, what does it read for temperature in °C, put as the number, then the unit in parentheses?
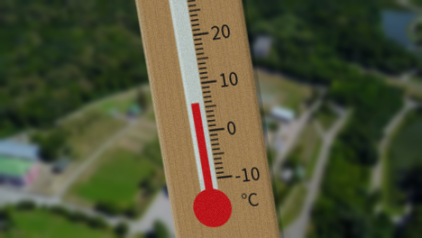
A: 6 (°C)
